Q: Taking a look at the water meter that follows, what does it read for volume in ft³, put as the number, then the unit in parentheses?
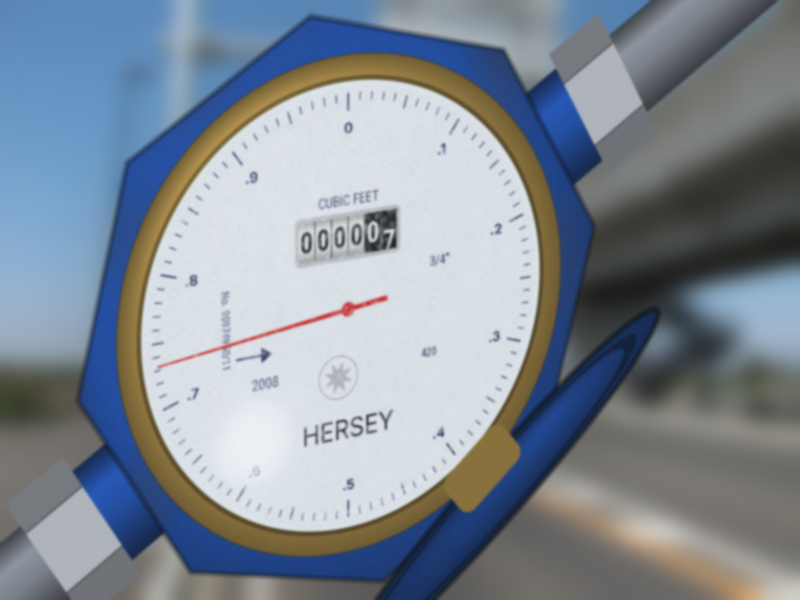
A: 6.73 (ft³)
